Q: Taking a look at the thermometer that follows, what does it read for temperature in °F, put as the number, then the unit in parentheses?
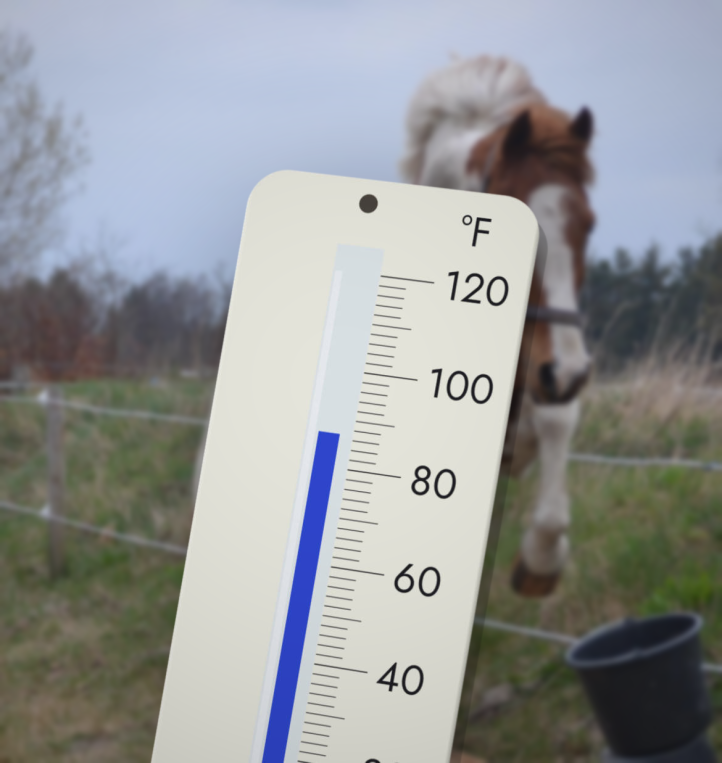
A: 87 (°F)
